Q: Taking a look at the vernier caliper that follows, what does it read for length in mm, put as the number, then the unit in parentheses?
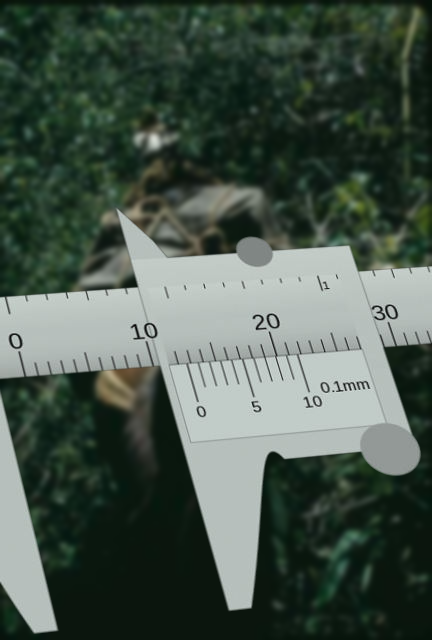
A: 12.7 (mm)
